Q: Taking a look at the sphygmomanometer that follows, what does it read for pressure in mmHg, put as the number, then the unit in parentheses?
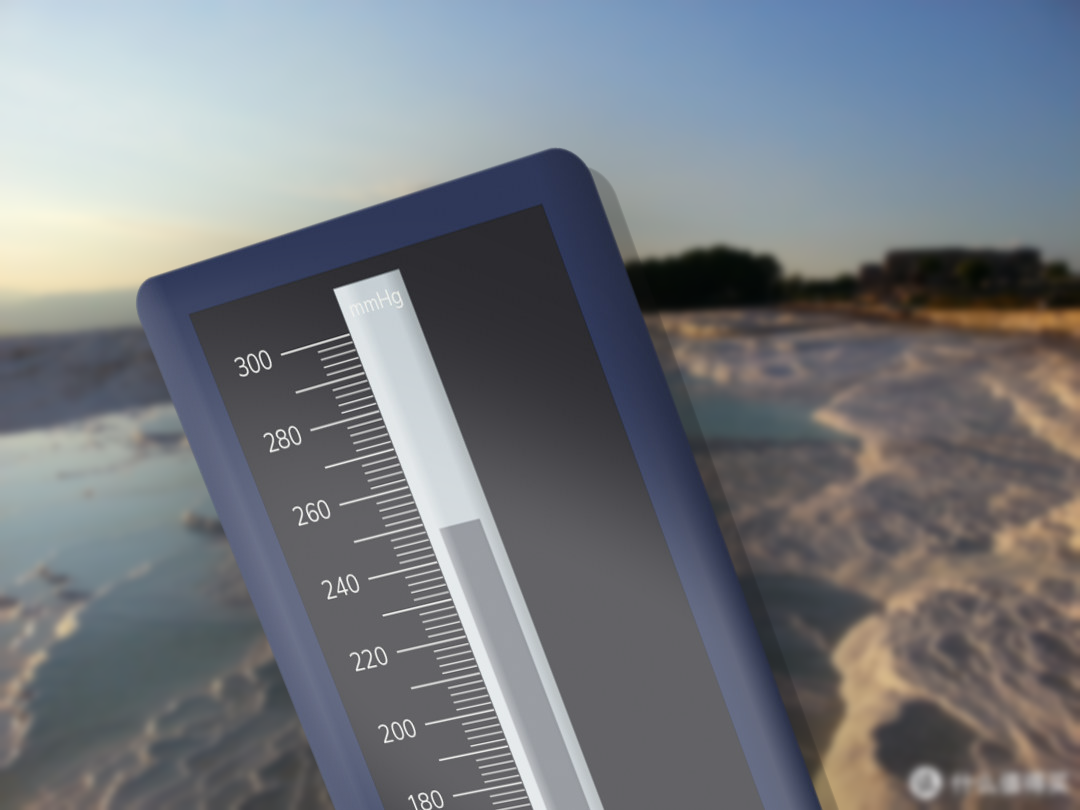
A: 248 (mmHg)
